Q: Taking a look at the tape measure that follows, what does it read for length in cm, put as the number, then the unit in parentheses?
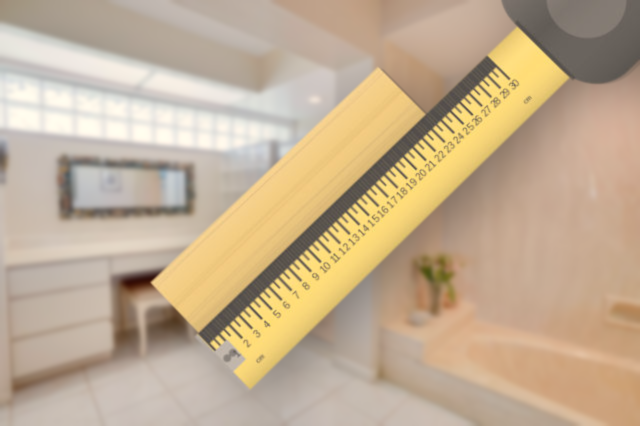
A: 23.5 (cm)
